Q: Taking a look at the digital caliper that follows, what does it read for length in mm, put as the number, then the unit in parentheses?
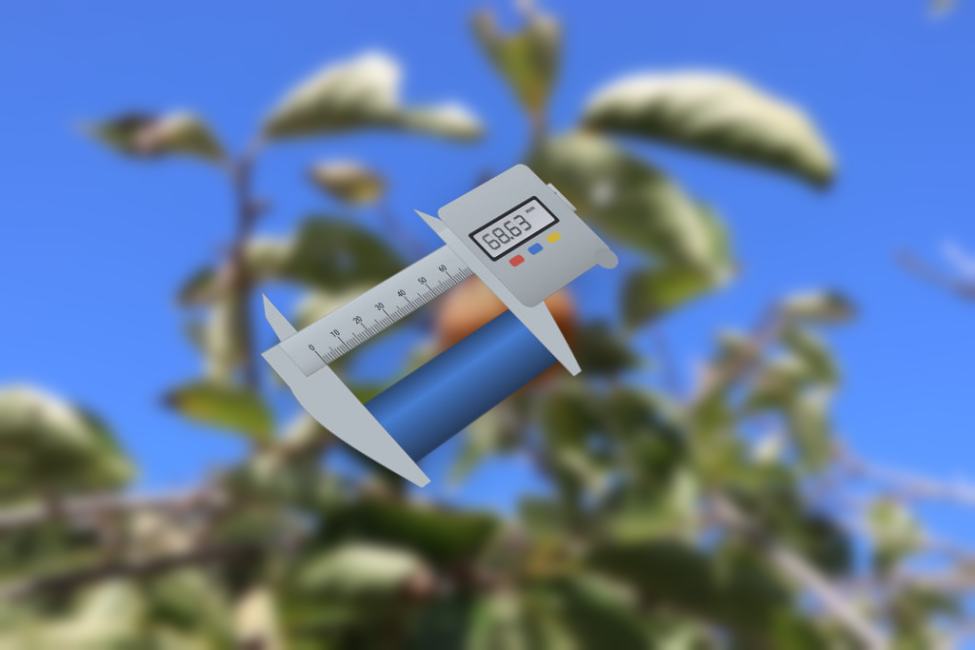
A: 68.63 (mm)
